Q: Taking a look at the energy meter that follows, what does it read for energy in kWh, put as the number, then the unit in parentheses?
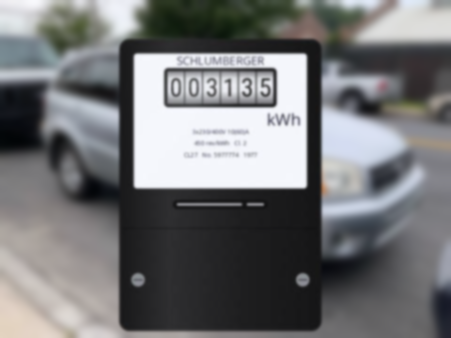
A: 3135 (kWh)
